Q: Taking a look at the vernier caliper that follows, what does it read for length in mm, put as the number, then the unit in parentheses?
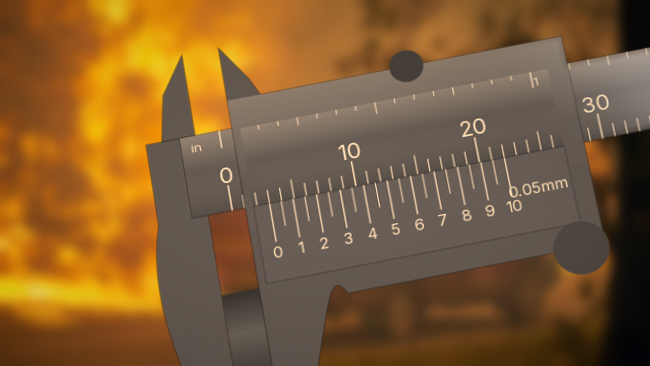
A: 3.0 (mm)
